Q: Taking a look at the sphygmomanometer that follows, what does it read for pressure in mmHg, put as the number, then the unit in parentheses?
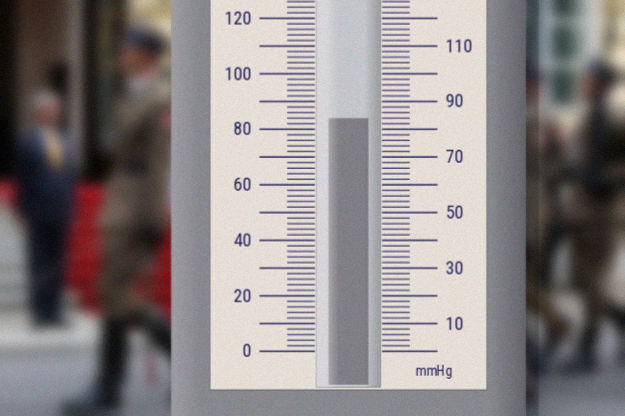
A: 84 (mmHg)
